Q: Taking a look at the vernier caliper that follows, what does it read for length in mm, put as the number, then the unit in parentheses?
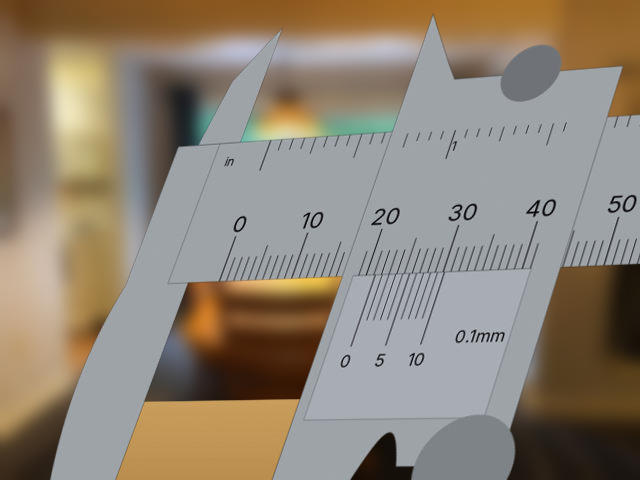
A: 21.2 (mm)
